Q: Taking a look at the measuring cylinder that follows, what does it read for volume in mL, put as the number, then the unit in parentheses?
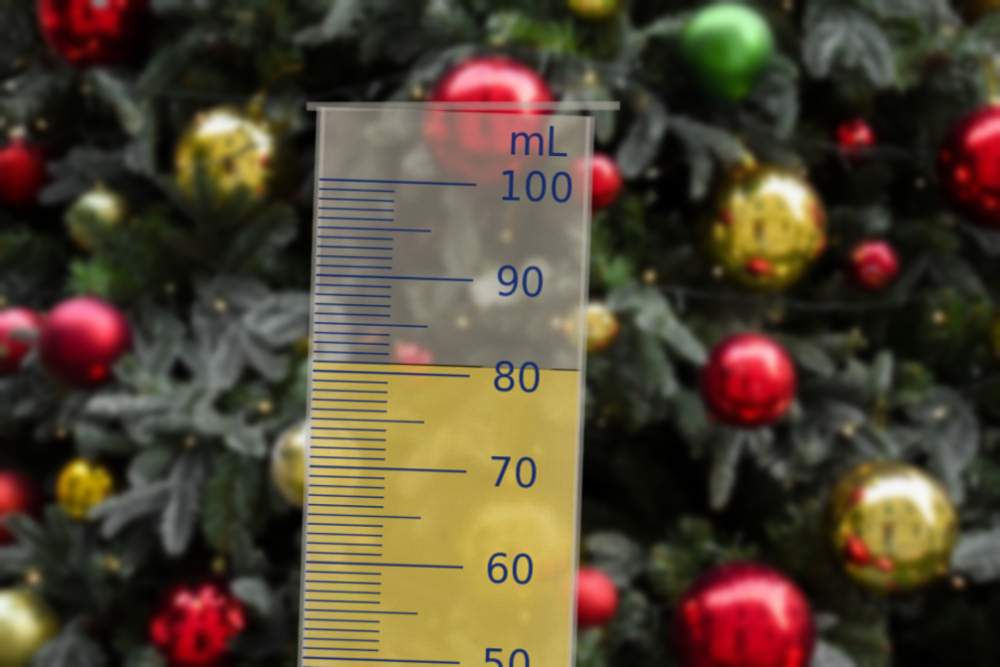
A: 81 (mL)
